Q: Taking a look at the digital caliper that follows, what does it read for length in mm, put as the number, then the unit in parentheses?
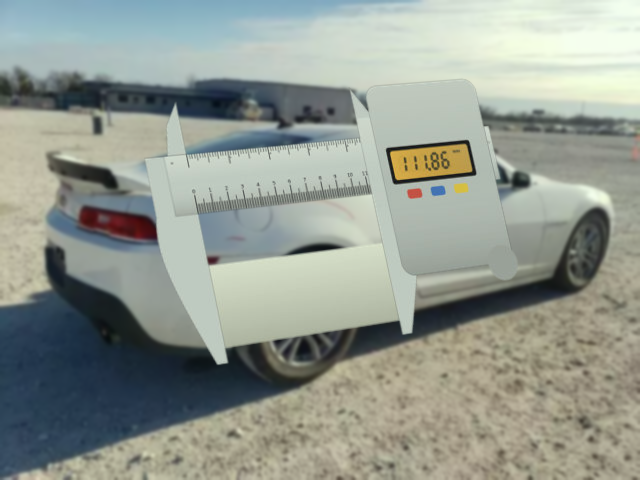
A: 111.86 (mm)
